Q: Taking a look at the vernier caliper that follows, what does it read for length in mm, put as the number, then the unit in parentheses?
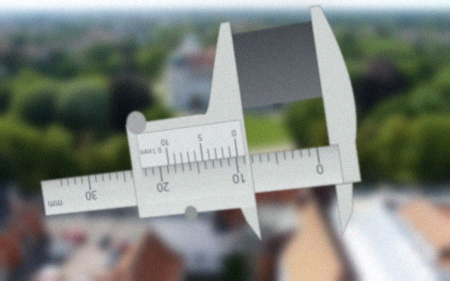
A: 9.8 (mm)
